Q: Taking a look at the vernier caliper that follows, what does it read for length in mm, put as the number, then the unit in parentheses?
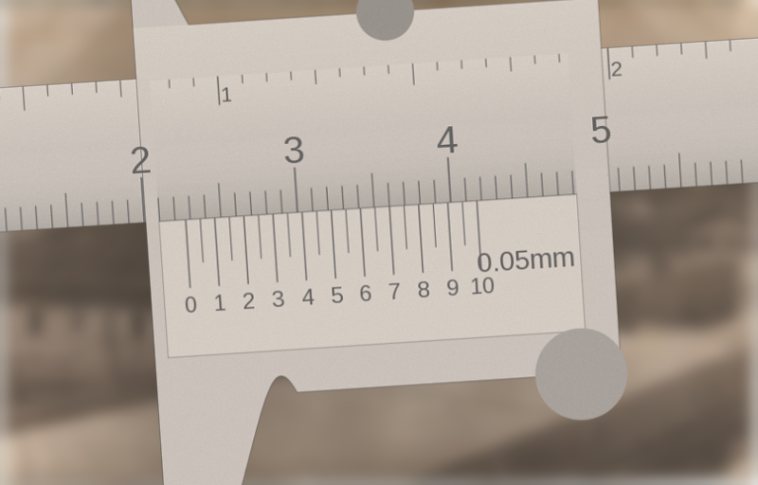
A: 22.7 (mm)
